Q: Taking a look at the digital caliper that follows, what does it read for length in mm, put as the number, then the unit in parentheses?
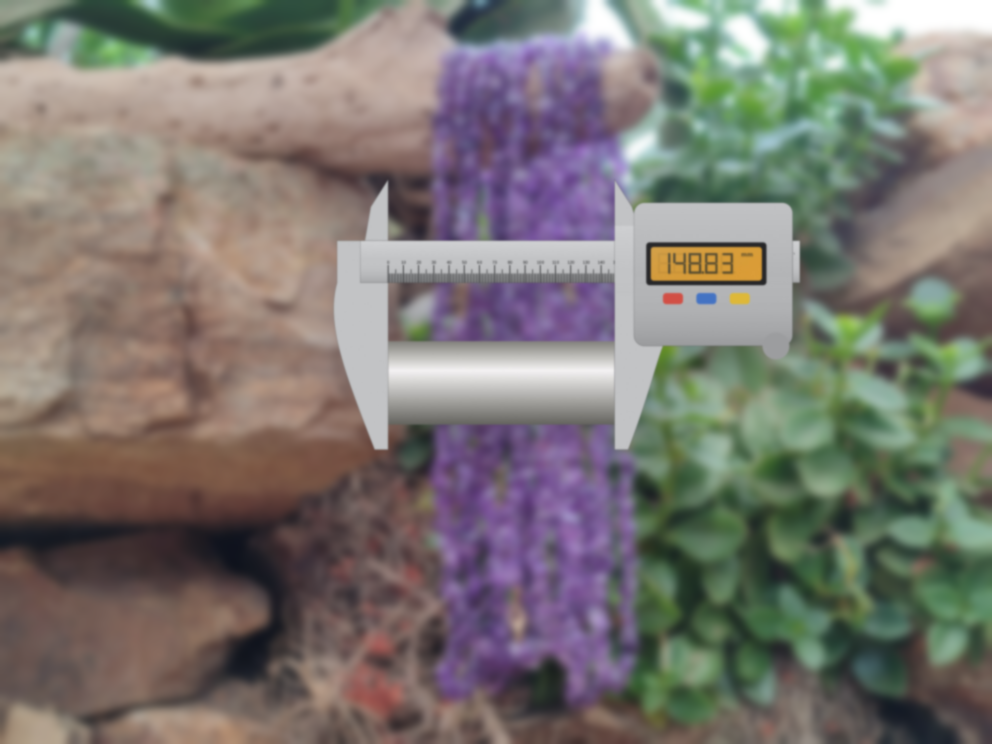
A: 148.83 (mm)
